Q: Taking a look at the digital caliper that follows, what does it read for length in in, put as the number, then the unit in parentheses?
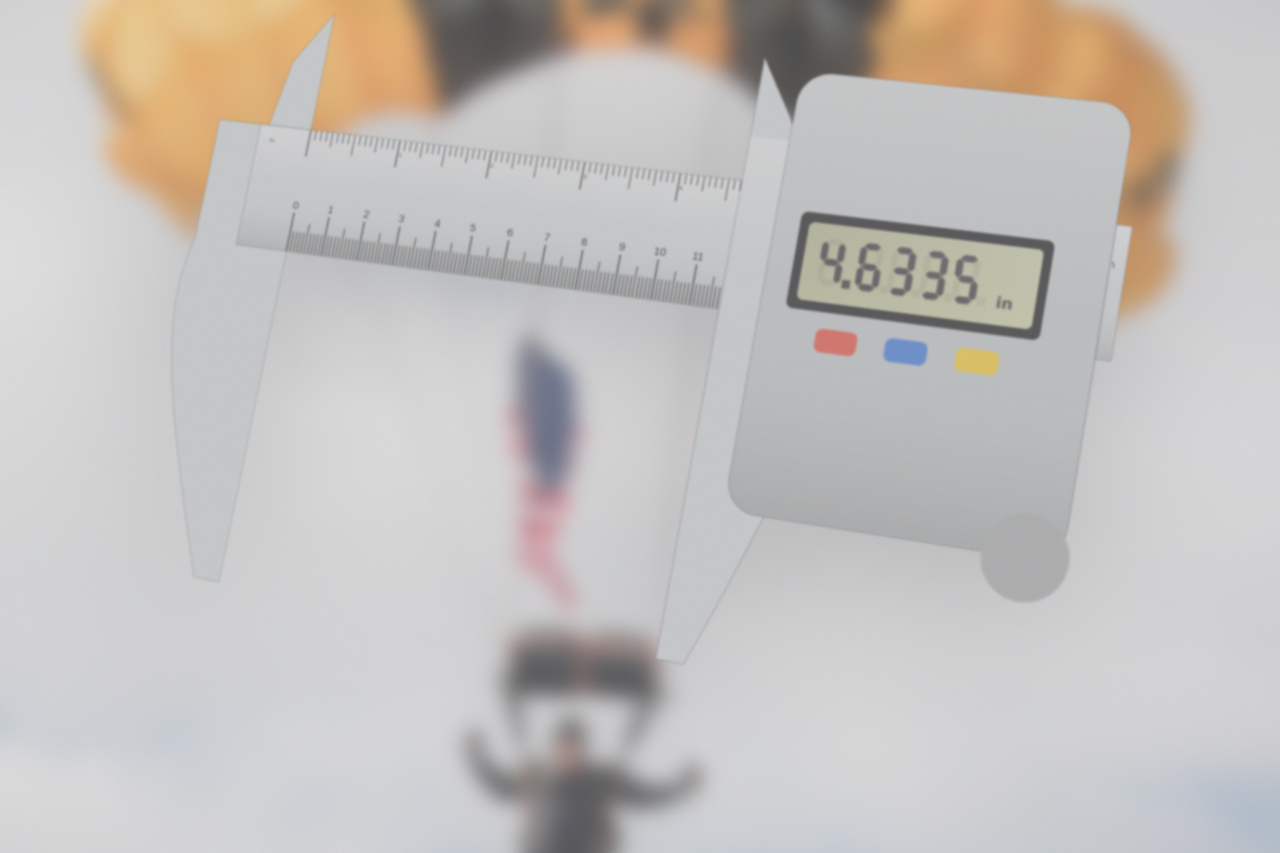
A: 4.6335 (in)
